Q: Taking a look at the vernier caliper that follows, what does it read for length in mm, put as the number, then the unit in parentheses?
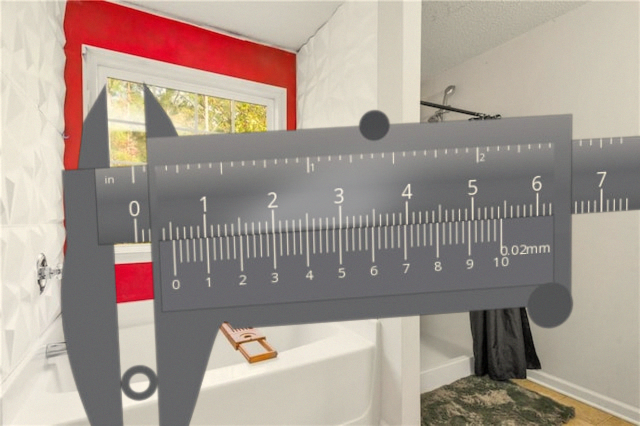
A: 5.4 (mm)
